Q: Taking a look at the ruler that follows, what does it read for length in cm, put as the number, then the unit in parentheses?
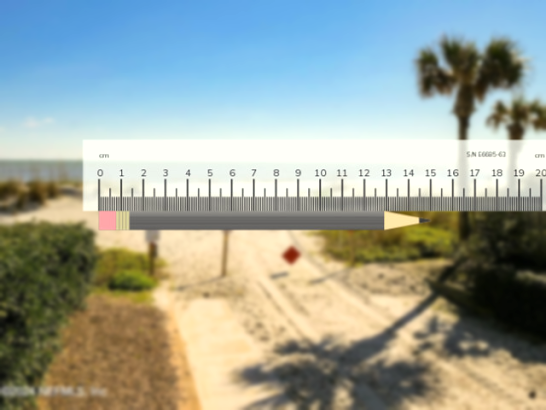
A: 15 (cm)
